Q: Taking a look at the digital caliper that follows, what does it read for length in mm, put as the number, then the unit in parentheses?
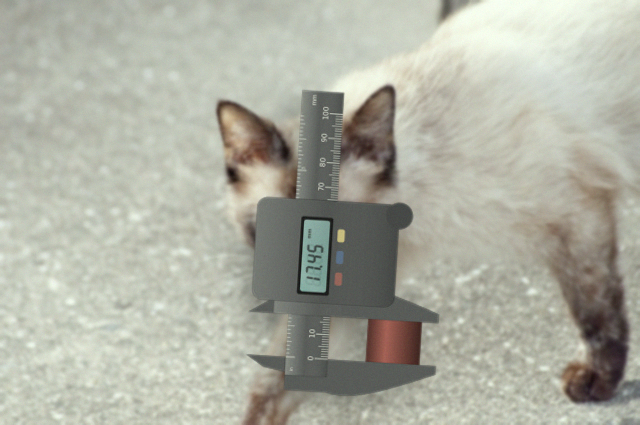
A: 17.45 (mm)
